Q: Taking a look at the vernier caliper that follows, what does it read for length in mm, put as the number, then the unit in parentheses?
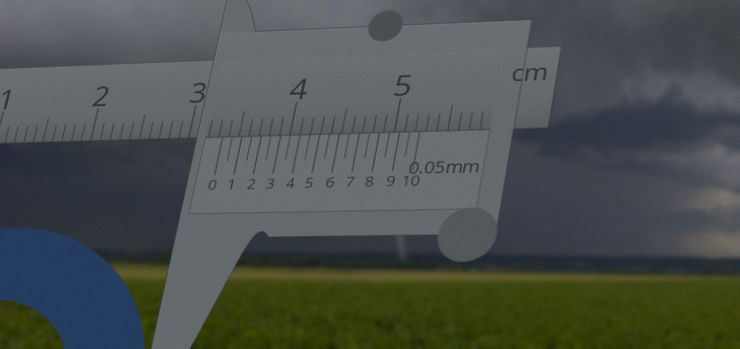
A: 33.4 (mm)
